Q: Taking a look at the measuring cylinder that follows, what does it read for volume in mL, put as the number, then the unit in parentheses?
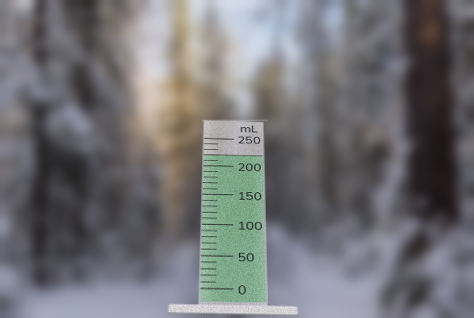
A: 220 (mL)
